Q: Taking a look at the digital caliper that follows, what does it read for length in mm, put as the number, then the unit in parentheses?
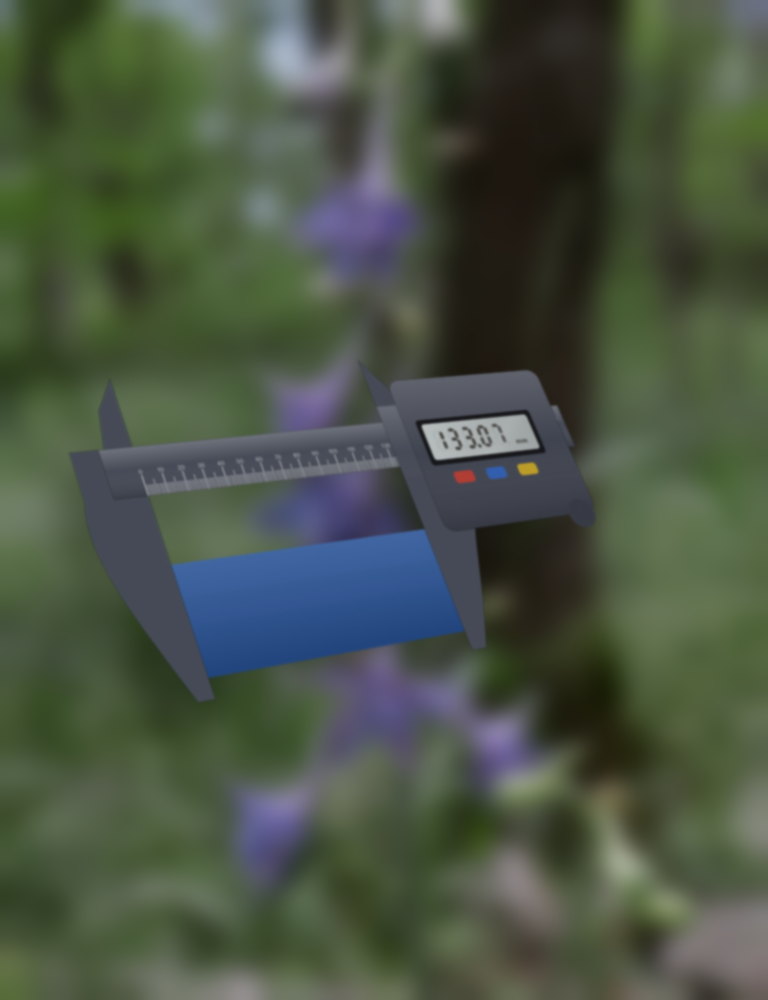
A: 133.07 (mm)
